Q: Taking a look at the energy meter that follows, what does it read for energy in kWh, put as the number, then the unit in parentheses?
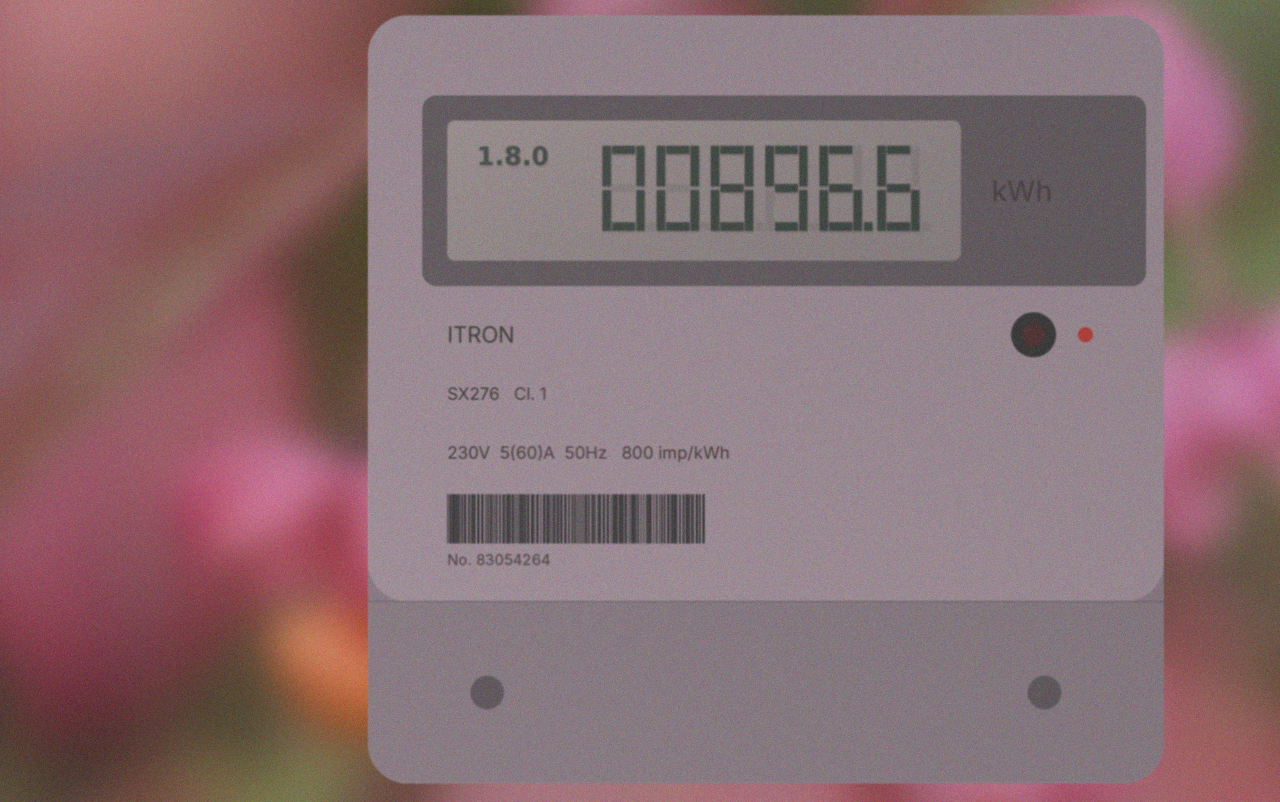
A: 896.6 (kWh)
